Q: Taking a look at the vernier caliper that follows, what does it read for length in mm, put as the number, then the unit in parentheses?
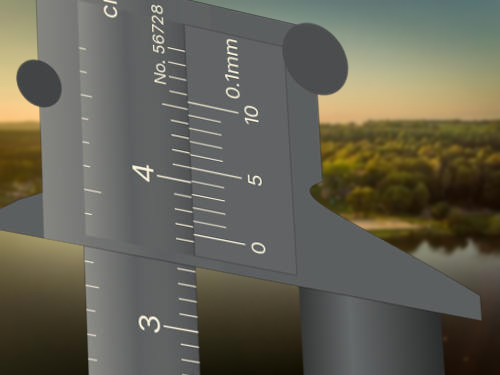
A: 36.5 (mm)
